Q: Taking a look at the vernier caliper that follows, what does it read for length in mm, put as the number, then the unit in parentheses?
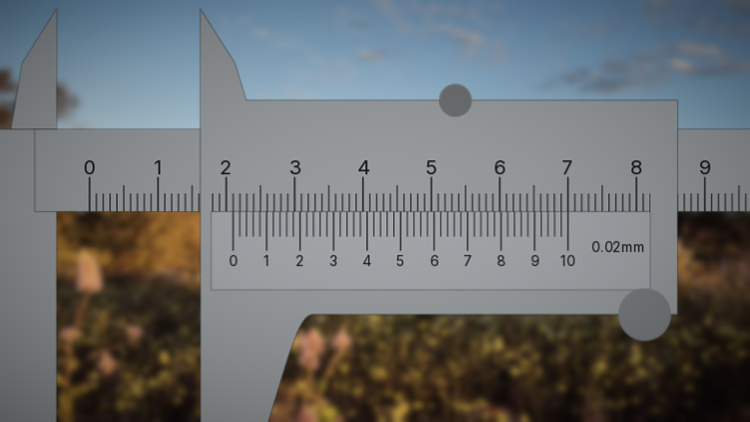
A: 21.0 (mm)
